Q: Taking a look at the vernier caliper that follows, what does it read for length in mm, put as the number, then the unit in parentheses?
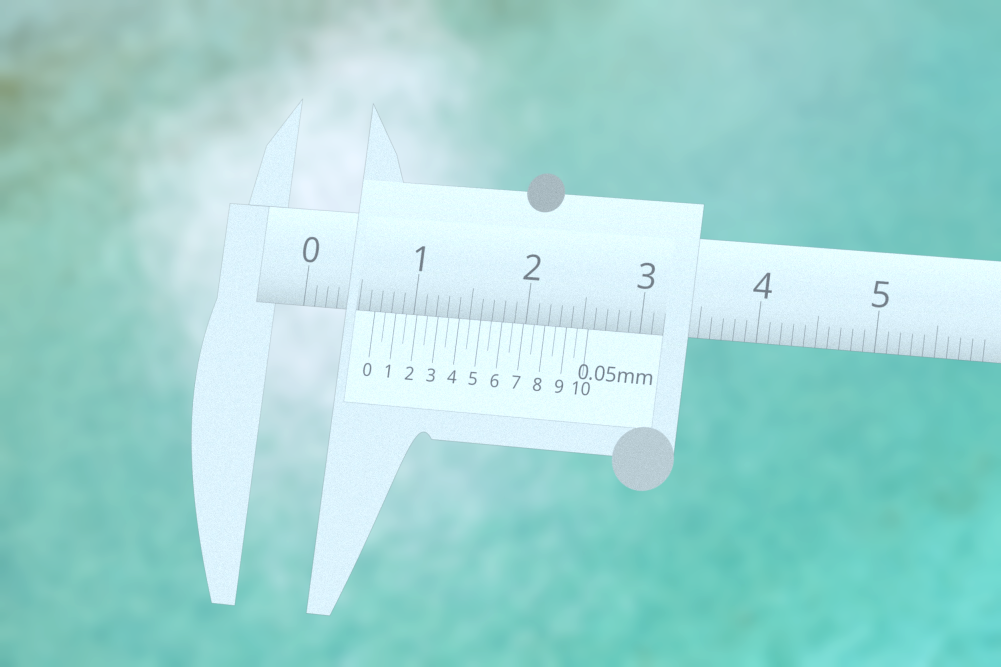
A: 6.5 (mm)
